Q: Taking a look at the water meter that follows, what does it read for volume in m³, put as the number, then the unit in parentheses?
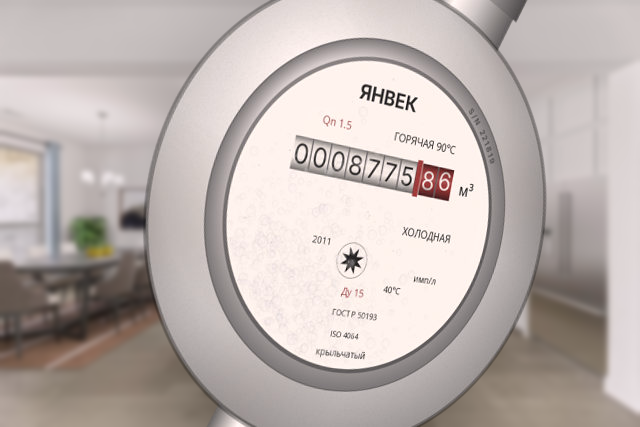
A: 8775.86 (m³)
